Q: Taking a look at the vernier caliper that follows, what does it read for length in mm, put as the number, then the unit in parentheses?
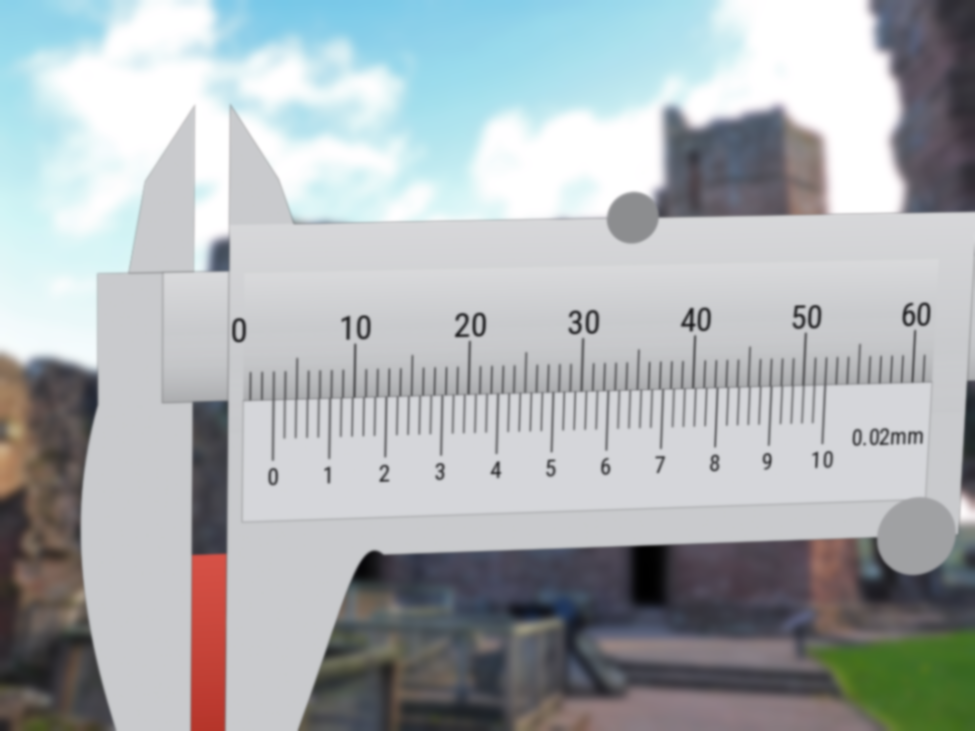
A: 3.0 (mm)
